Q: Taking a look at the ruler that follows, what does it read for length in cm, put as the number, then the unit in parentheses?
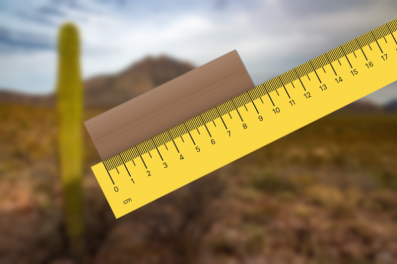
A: 9.5 (cm)
